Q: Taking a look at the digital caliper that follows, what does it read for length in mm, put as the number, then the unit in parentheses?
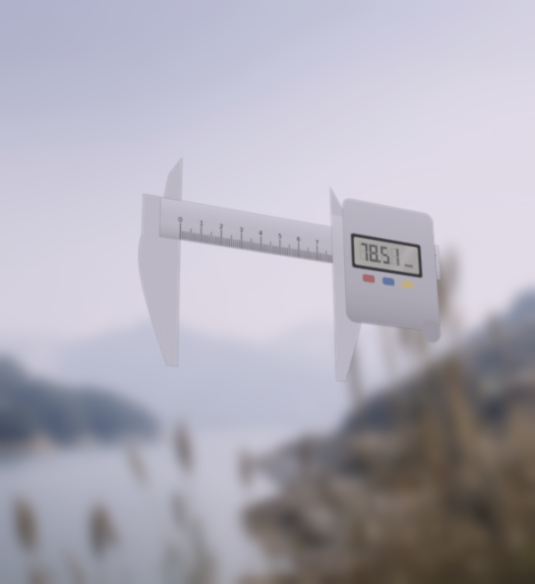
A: 78.51 (mm)
